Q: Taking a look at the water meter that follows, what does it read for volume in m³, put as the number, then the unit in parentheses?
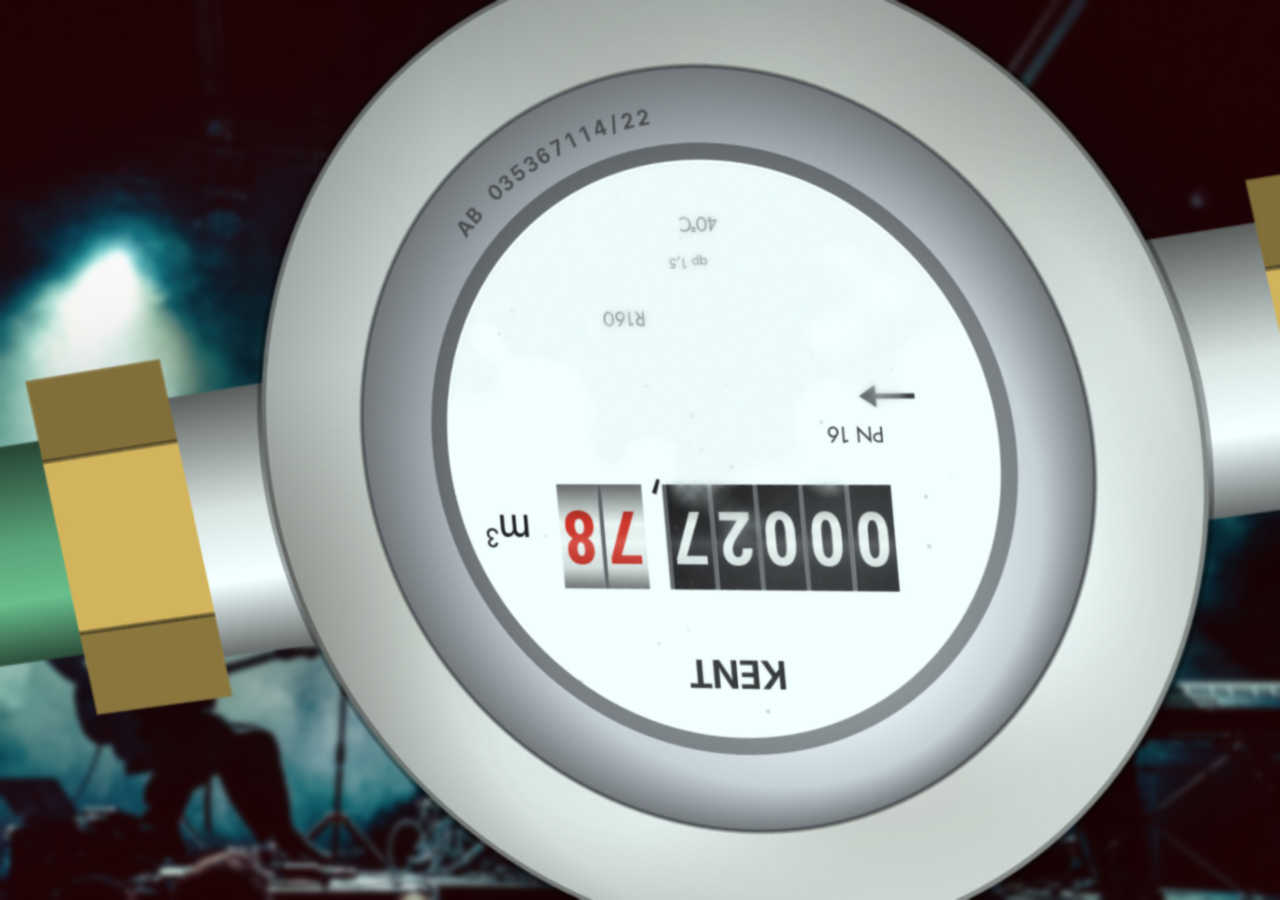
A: 27.78 (m³)
